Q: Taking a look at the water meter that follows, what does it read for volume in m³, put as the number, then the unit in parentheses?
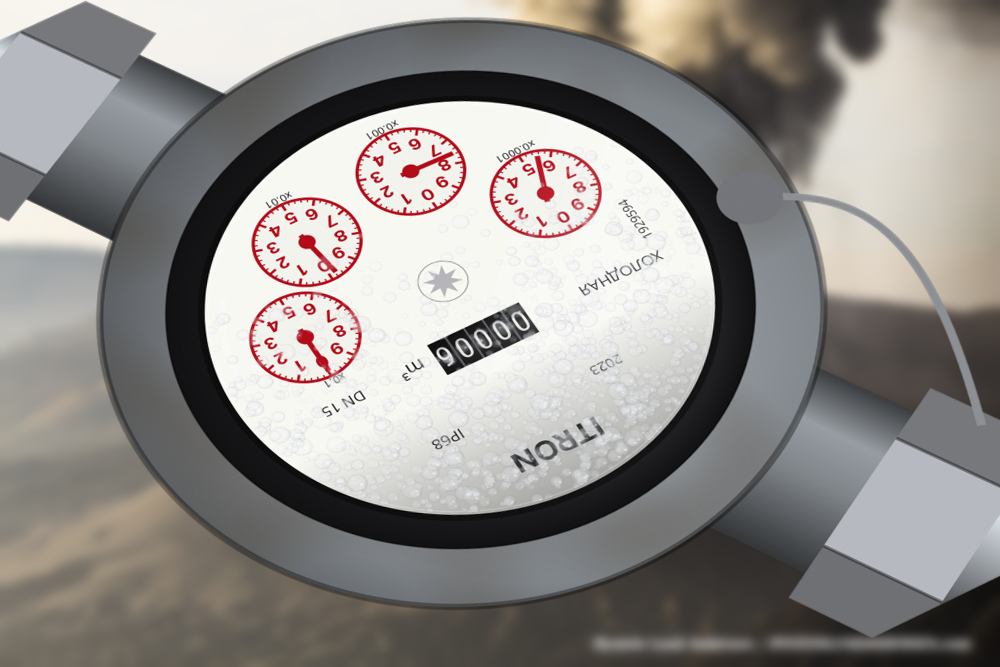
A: 5.9975 (m³)
